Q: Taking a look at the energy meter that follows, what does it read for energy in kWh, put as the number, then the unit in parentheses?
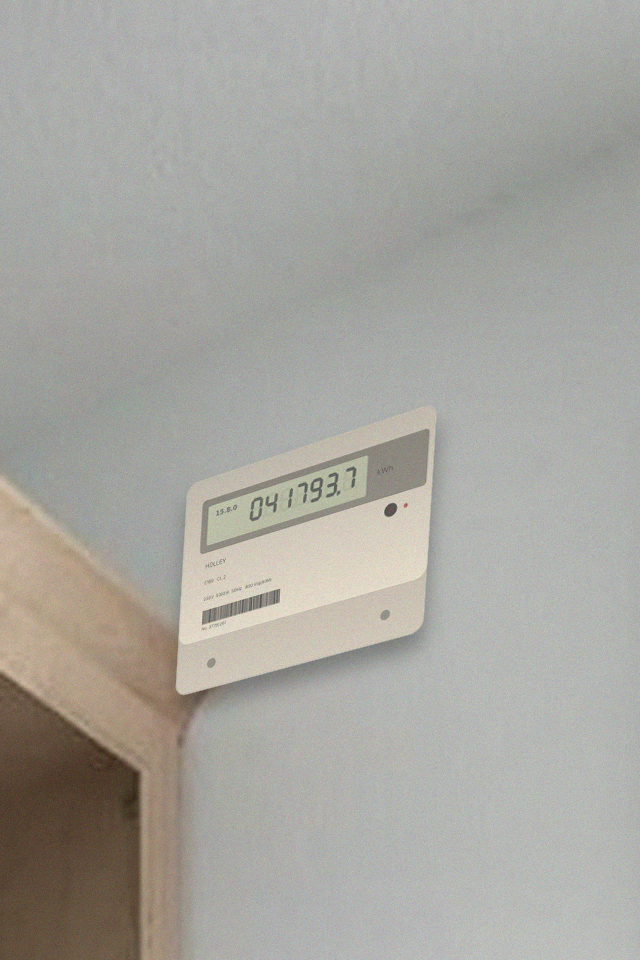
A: 41793.7 (kWh)
